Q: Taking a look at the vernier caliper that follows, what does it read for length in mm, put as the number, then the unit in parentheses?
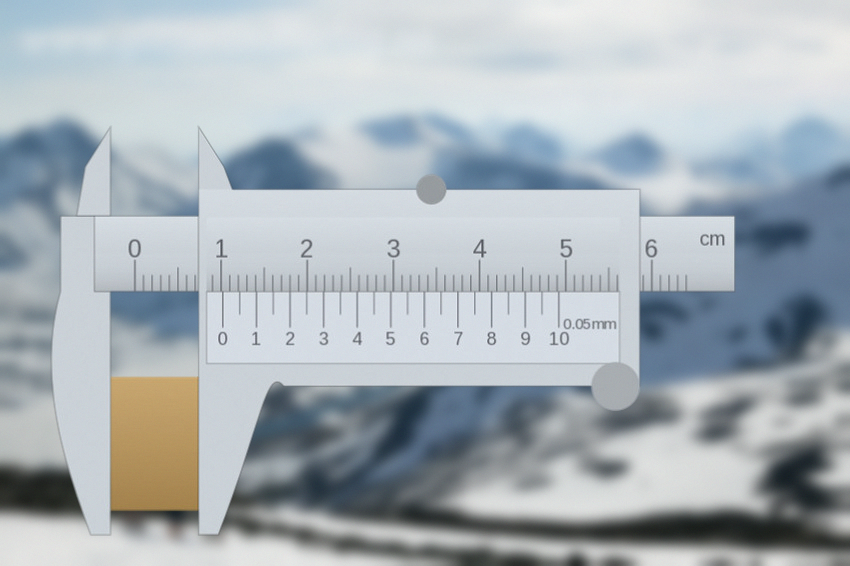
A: 10.2 (mm)
